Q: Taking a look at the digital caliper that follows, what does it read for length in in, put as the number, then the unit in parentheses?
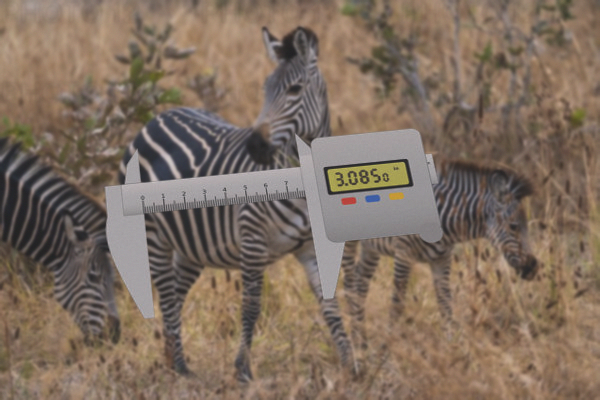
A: 3.0850 (in)
